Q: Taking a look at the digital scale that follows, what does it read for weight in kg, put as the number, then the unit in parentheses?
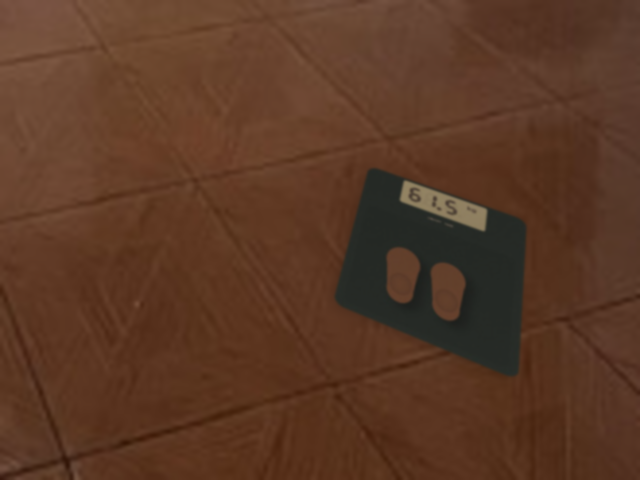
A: 61.5 (kg)
